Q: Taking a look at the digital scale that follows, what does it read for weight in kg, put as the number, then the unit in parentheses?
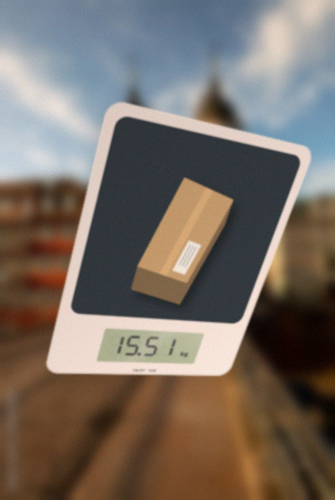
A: 15.51 (kg)
